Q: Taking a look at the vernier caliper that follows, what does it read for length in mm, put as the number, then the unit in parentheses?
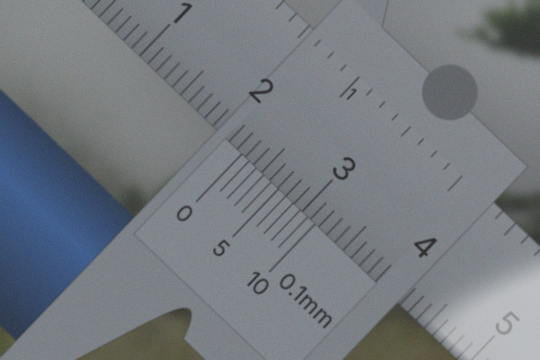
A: 22.6 (mm)
